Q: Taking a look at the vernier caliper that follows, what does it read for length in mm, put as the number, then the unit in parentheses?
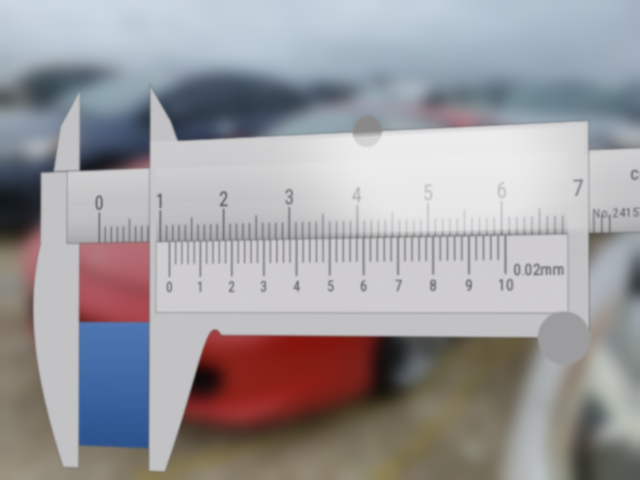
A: 11.5 (mm)
